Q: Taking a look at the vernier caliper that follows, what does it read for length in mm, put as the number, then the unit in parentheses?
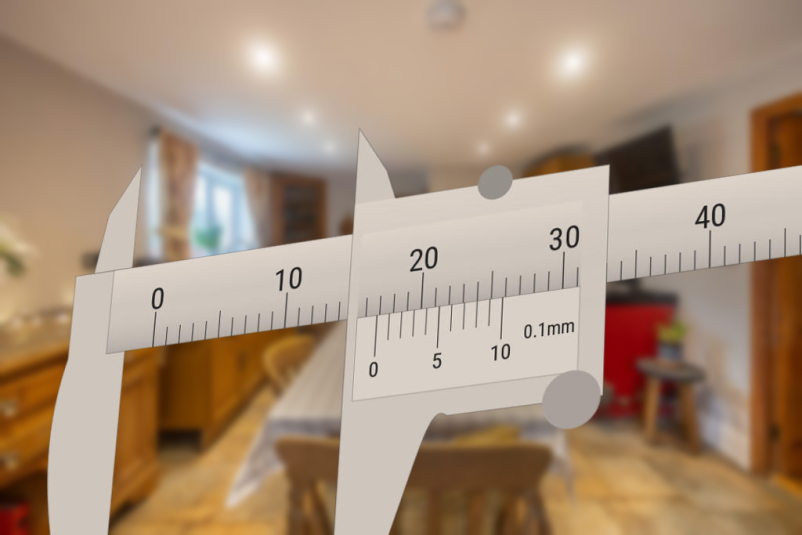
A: 16.8 (mm)
